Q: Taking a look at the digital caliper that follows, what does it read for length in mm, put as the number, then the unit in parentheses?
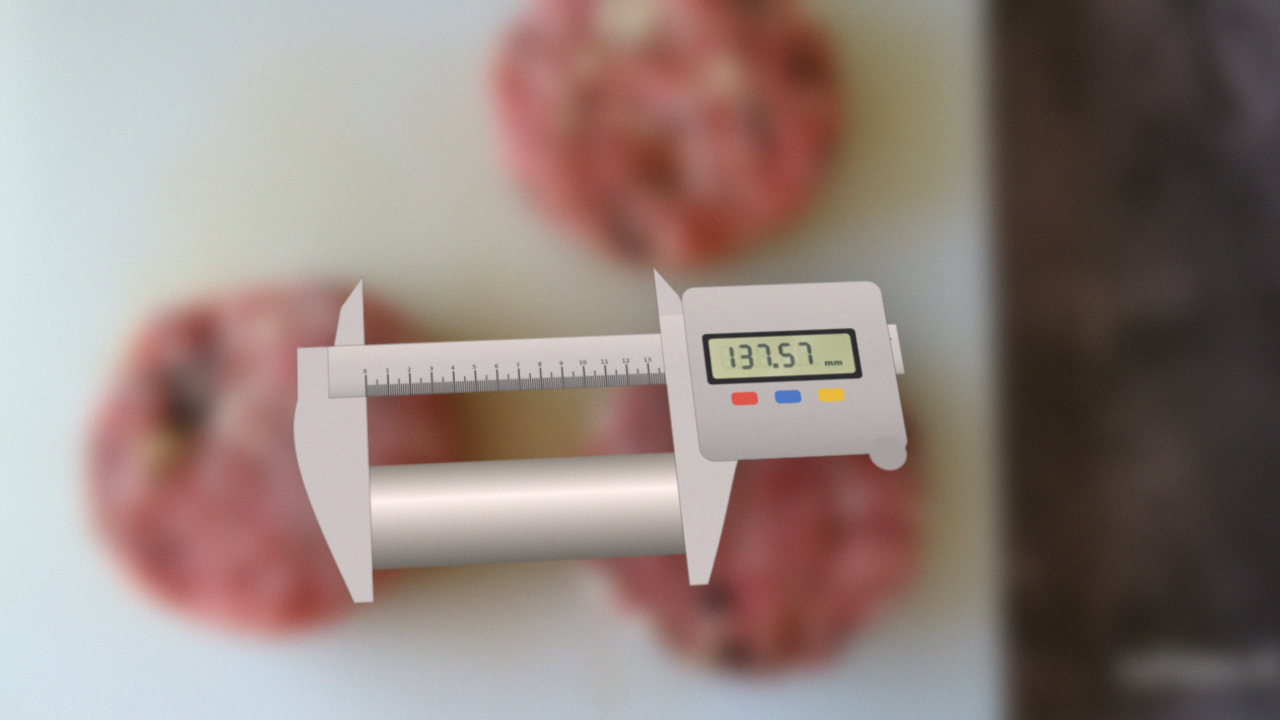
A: 137.57 (mm)
